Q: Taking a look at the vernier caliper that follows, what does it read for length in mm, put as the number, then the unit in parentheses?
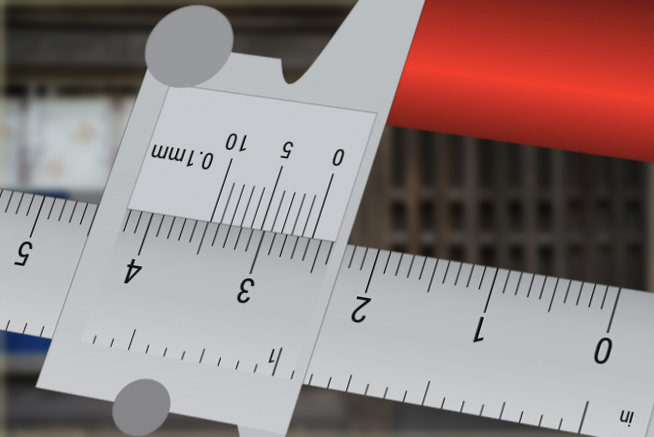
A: 25.8 (mm)
